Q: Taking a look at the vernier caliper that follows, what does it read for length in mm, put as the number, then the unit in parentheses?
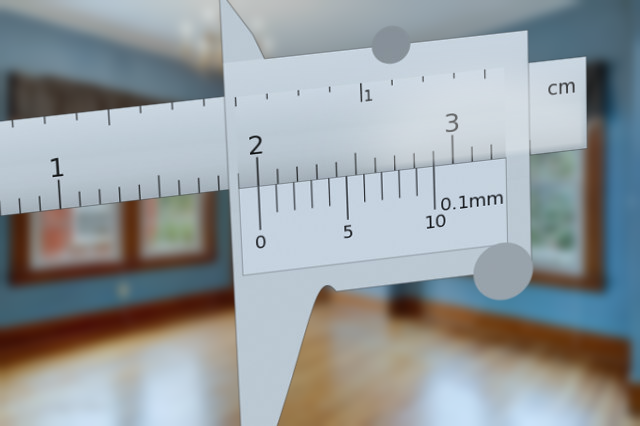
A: 20.0 (mm)
